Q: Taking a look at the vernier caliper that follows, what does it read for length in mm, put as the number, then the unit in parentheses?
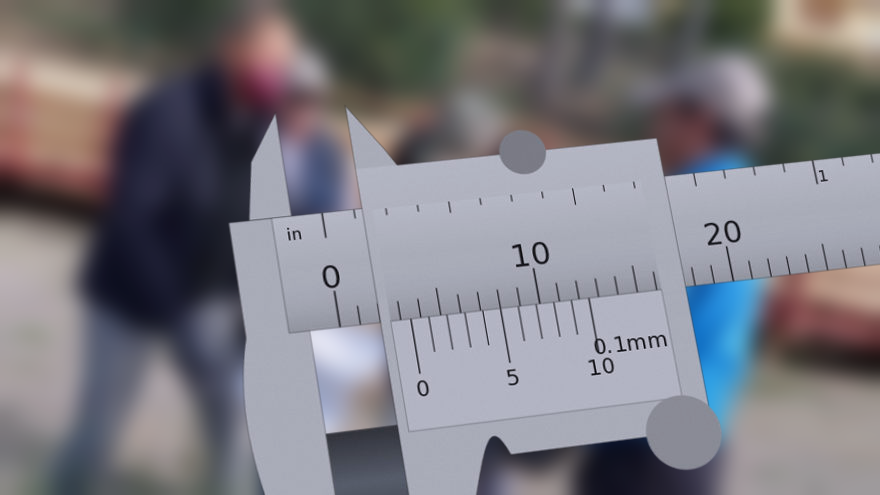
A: 3.5 (mm)
